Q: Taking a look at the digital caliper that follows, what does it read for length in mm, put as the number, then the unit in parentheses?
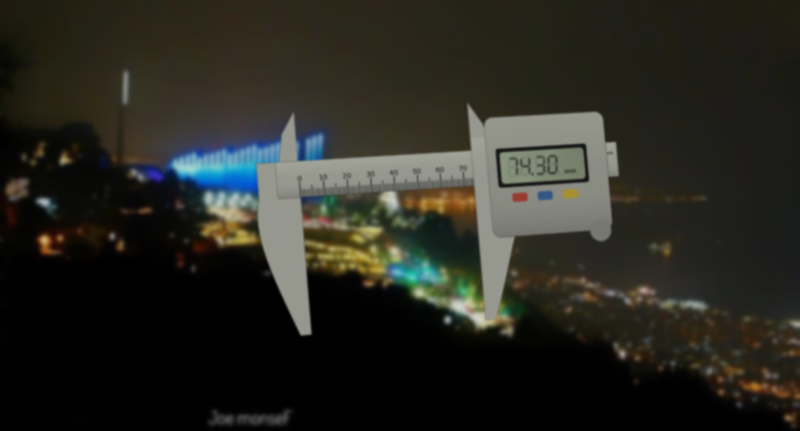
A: 74.30 (mm)
